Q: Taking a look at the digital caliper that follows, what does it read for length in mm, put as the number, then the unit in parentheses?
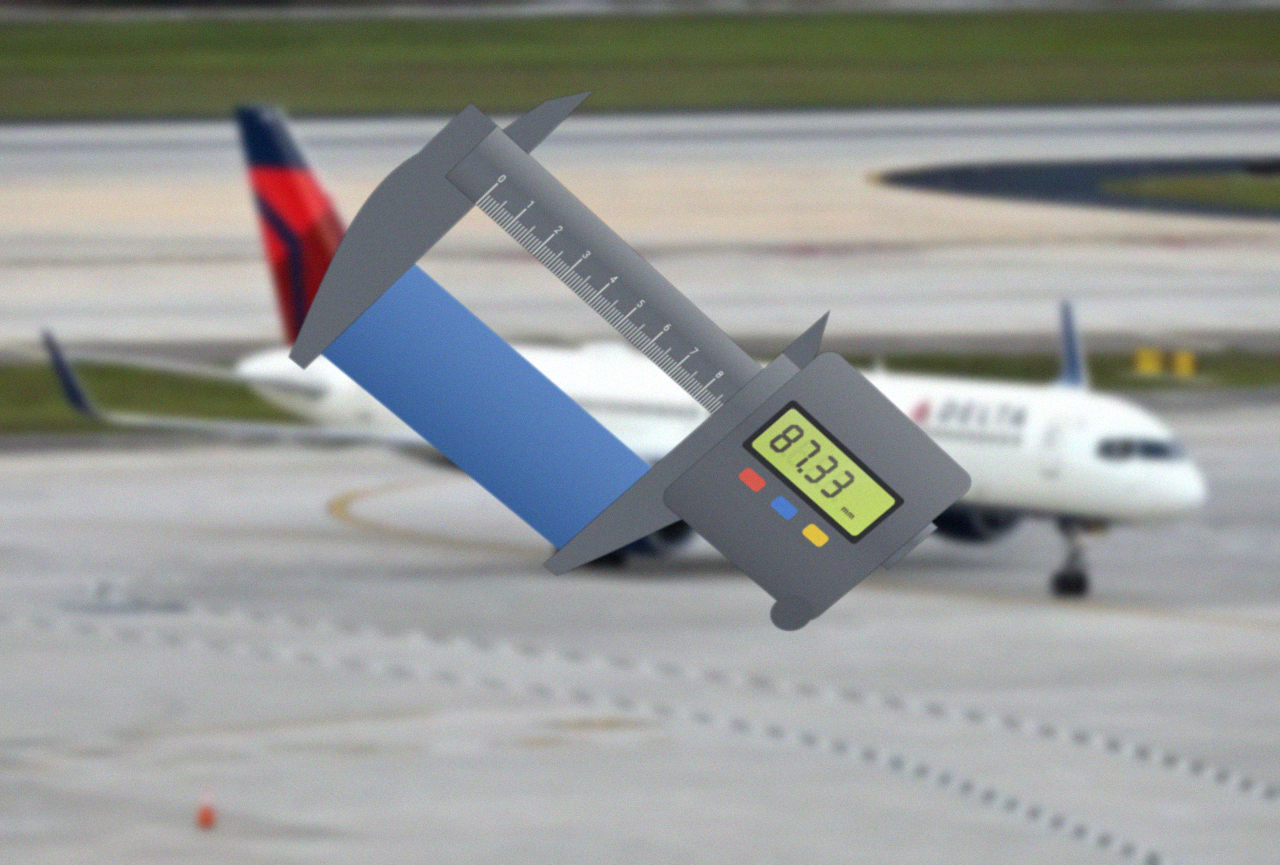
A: 87.33 (mm)
